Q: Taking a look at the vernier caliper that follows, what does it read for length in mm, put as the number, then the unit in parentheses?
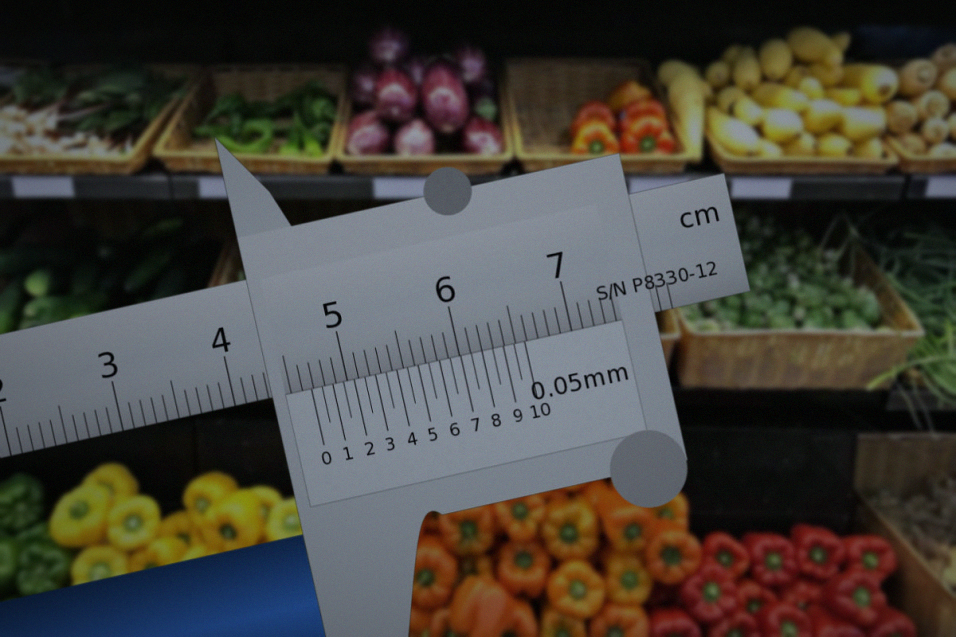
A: 46.8 (mm)
